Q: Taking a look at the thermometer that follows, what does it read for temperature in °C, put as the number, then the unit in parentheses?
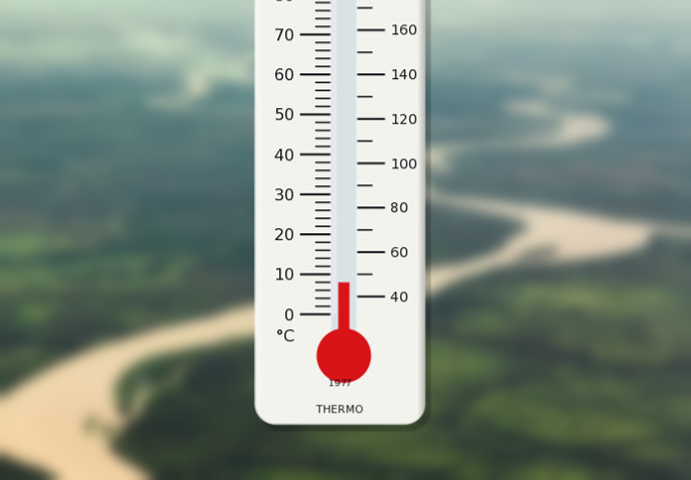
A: 8 (°C)
